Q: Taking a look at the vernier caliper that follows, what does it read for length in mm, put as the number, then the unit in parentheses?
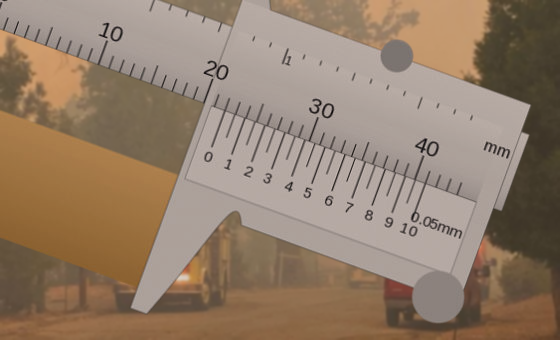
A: 22.0 (mm)
